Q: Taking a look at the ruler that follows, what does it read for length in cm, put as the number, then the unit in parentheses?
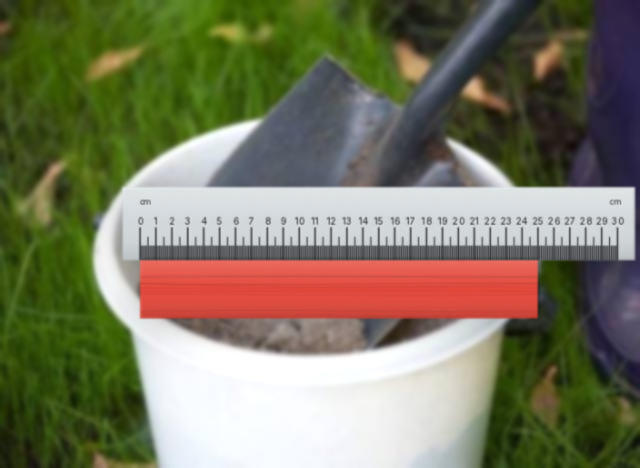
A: 25 (cm)
